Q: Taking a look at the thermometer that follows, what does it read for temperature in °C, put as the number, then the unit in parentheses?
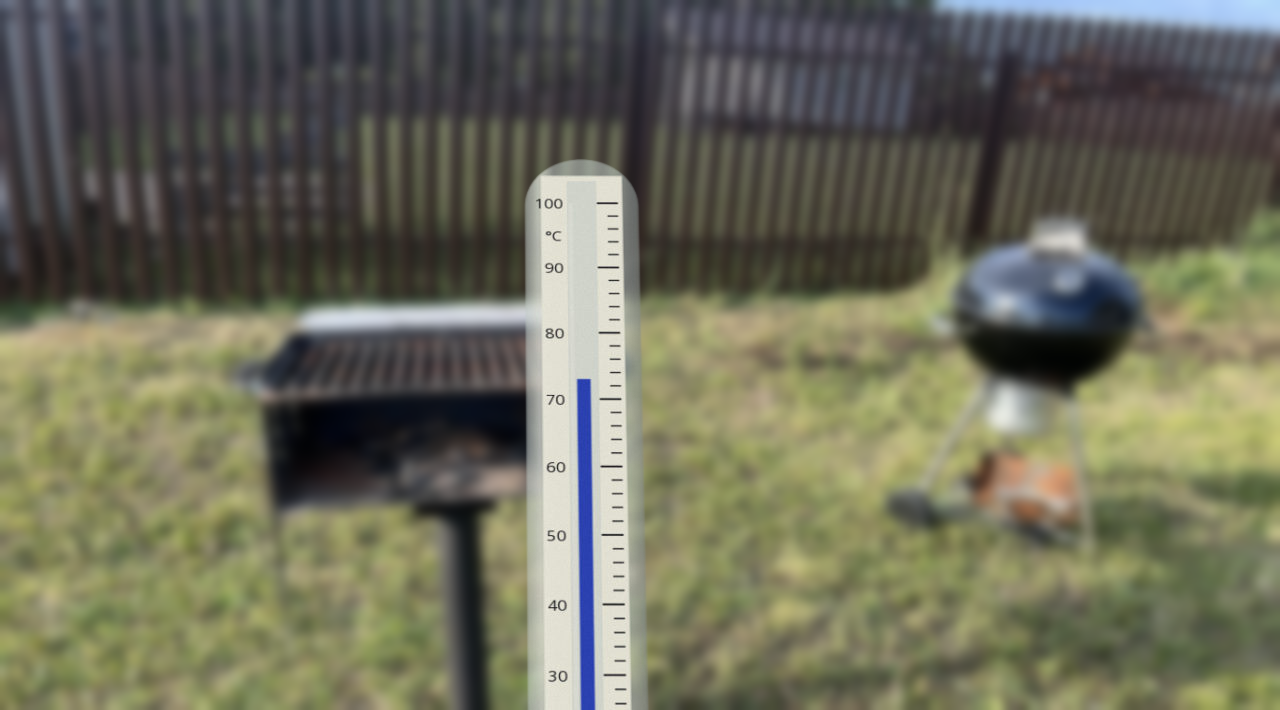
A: 73 (°C)
